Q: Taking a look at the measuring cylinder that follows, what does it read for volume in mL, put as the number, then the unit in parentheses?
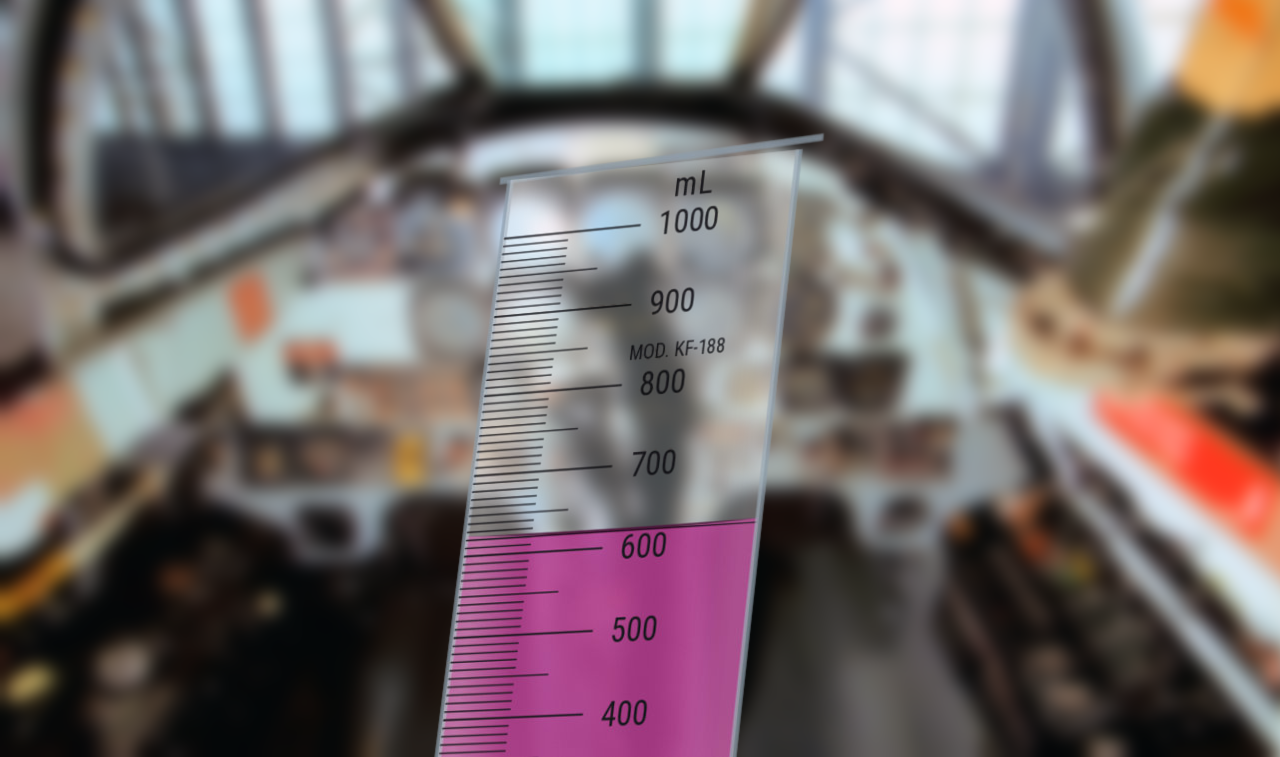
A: 620 (mL)
